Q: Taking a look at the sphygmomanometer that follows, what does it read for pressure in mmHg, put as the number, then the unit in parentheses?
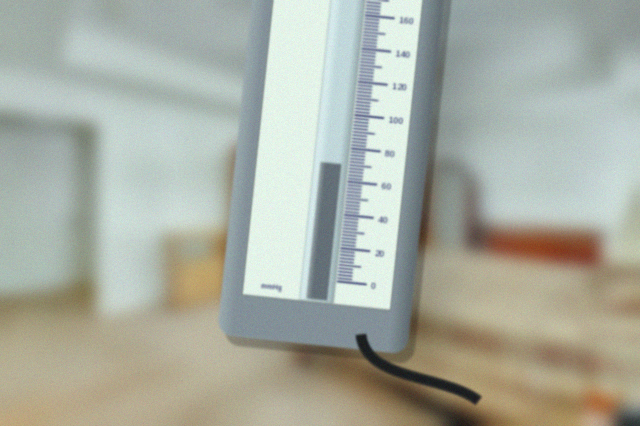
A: 70 (mmHg)
